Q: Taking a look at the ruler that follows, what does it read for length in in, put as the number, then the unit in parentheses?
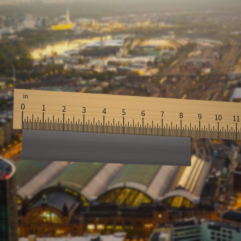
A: 8.5 (in)
